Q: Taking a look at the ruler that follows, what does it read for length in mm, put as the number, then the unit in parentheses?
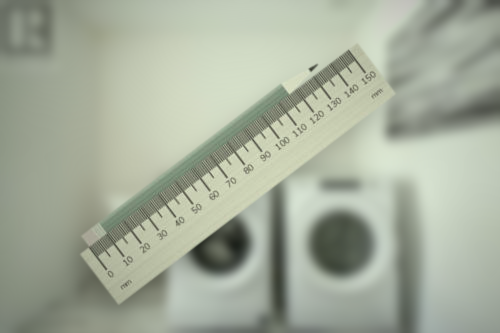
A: 135 (mm)
